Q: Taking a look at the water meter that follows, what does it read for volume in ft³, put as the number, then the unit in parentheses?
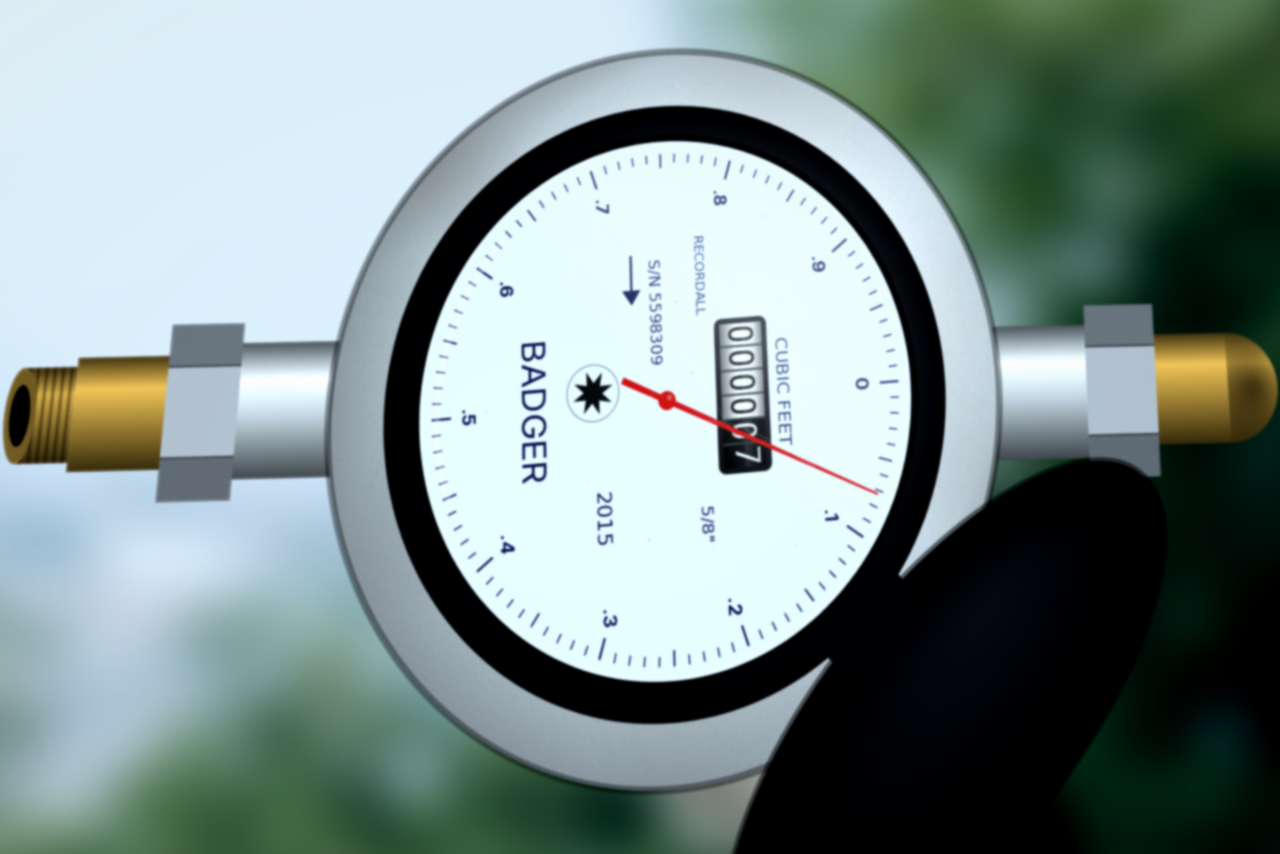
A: 7.07 (ft³)
